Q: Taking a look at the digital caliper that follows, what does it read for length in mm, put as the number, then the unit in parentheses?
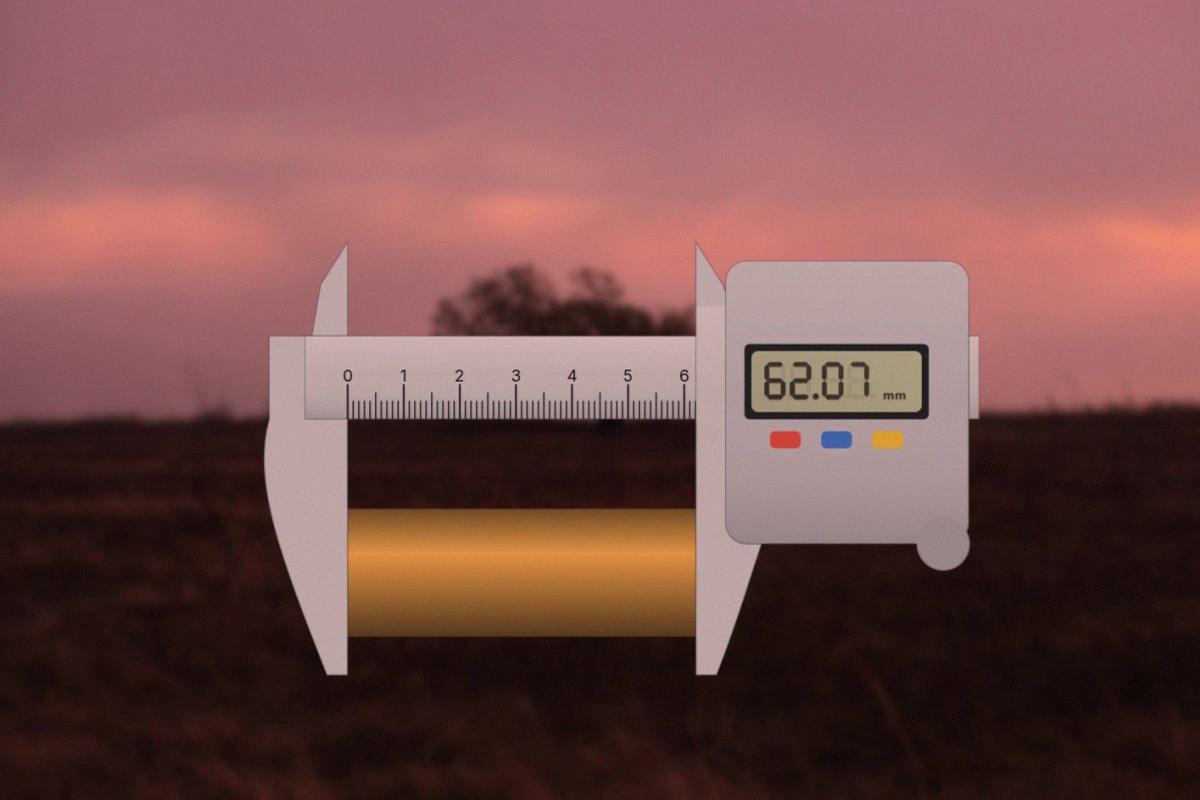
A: 62.07 (mm)
